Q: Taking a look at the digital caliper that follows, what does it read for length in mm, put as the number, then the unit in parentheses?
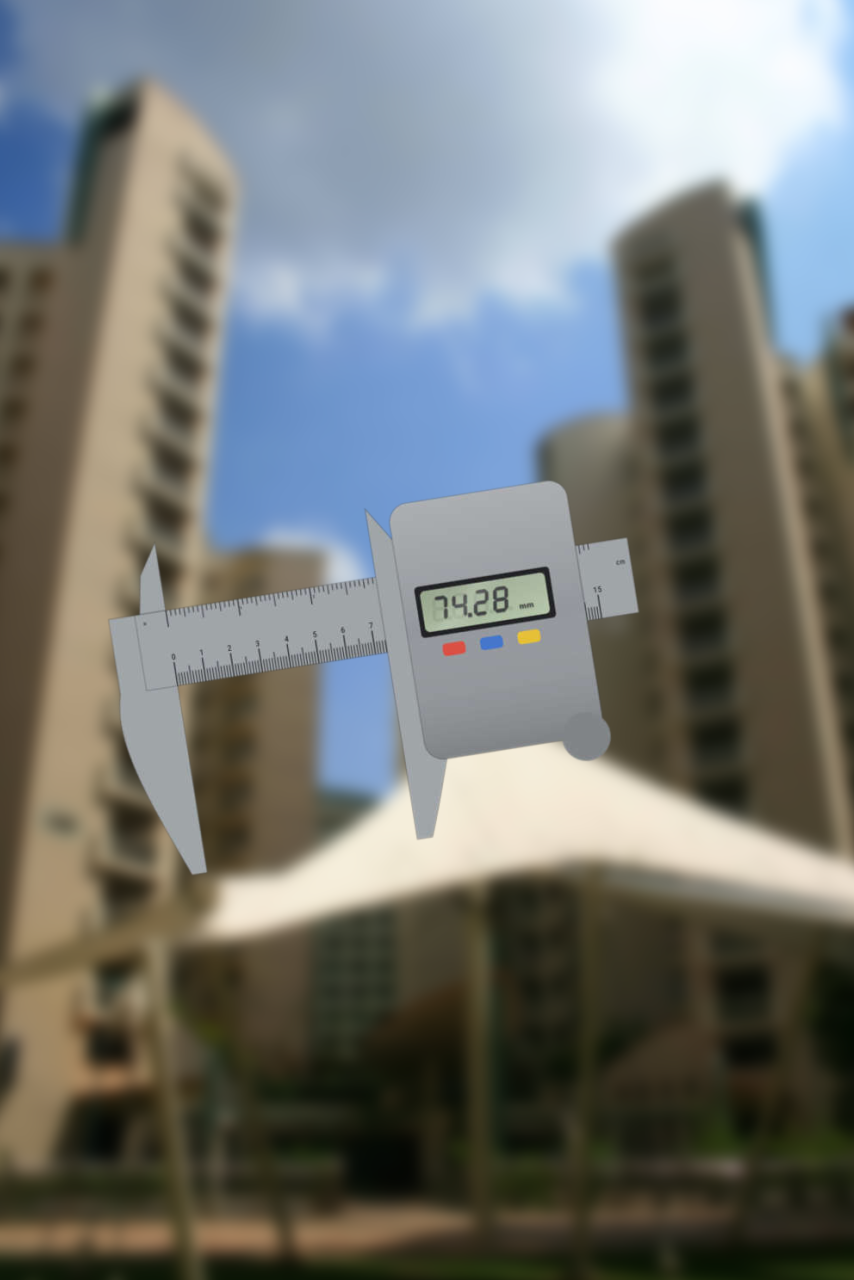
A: 74.28 (mm)
